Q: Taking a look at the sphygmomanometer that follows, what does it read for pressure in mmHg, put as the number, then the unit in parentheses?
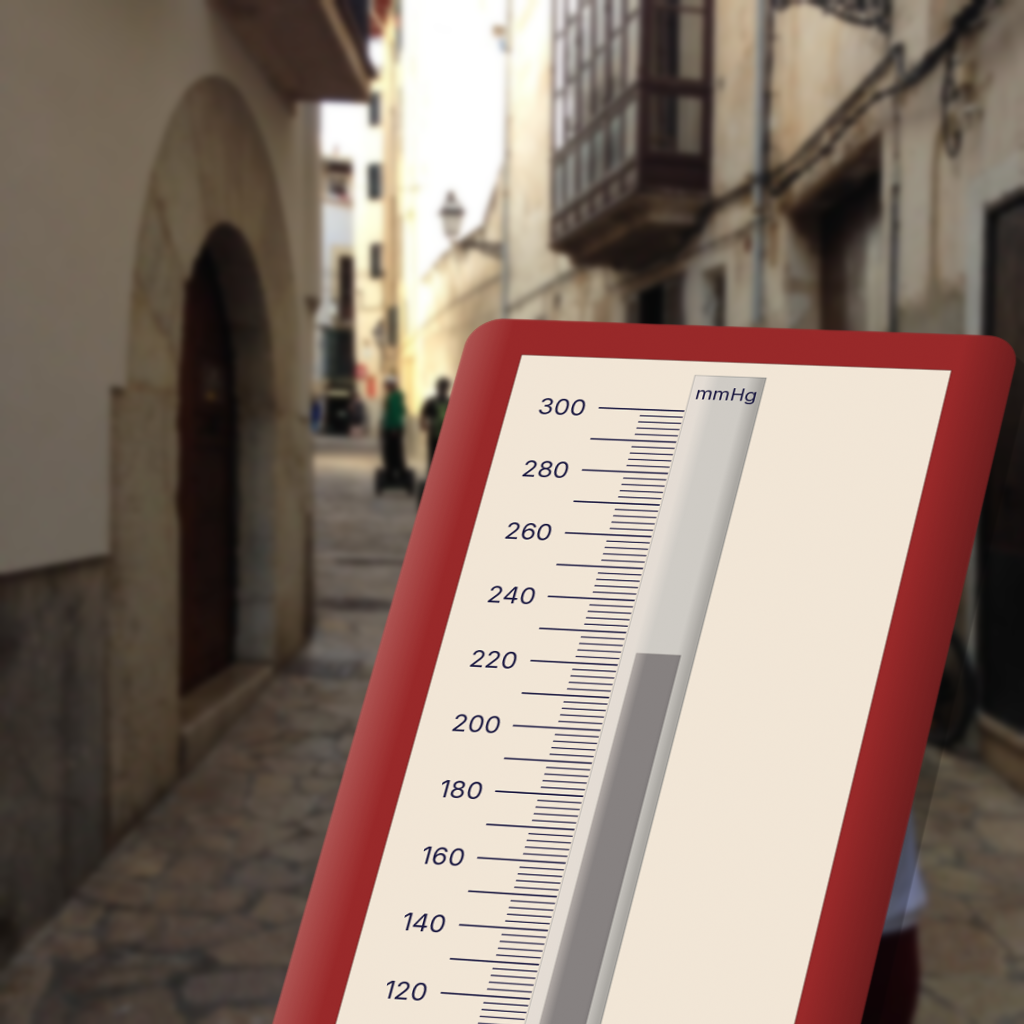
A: 224 (mmHg)
